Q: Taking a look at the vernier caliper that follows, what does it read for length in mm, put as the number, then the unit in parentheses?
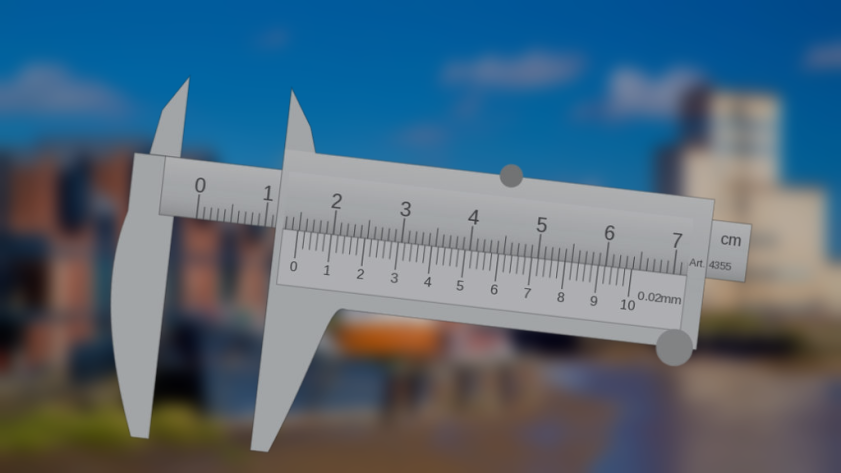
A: 14.8 (mm)
